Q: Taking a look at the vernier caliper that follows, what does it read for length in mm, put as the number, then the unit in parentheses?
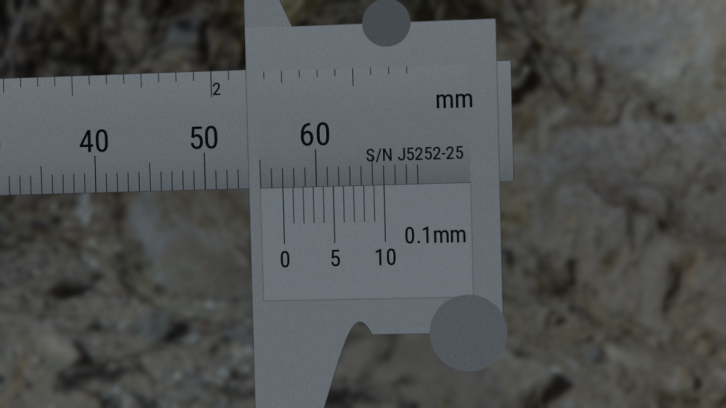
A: 57.0 (mm)
